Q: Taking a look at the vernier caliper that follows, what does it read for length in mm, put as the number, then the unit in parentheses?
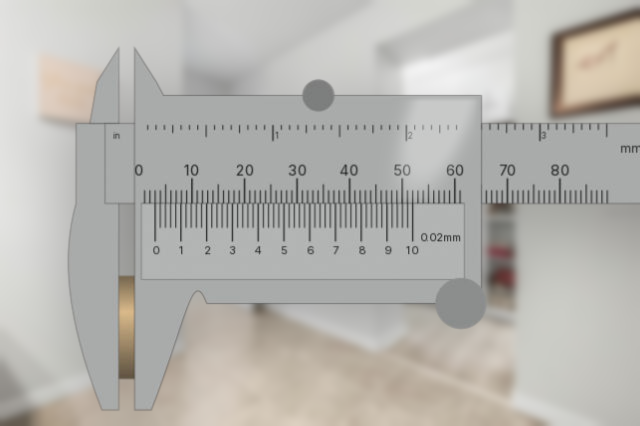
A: 3.0 (mm)
